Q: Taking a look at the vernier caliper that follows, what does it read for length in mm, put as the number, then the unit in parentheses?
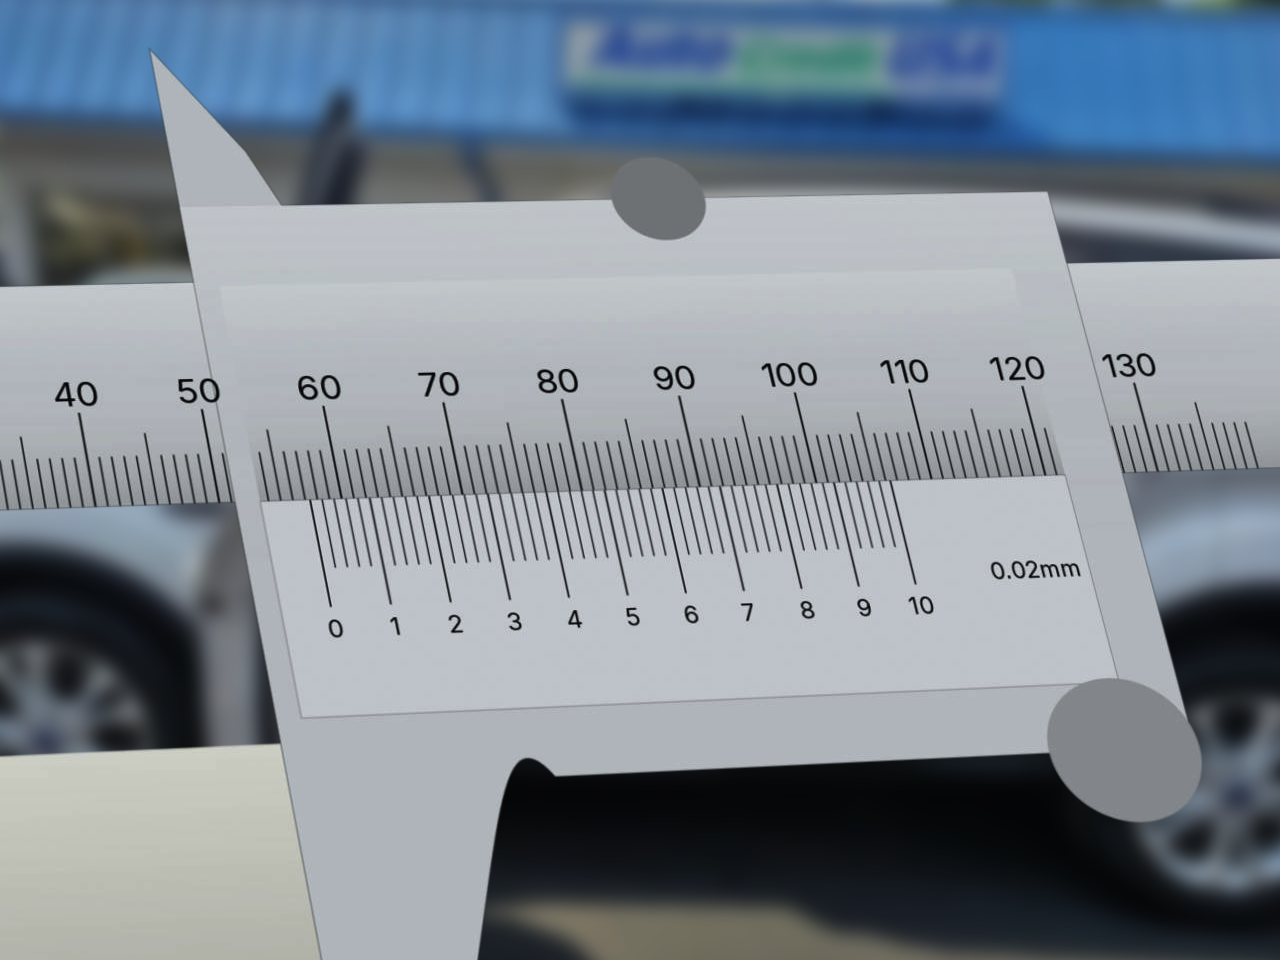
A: 57.4 (mm)
